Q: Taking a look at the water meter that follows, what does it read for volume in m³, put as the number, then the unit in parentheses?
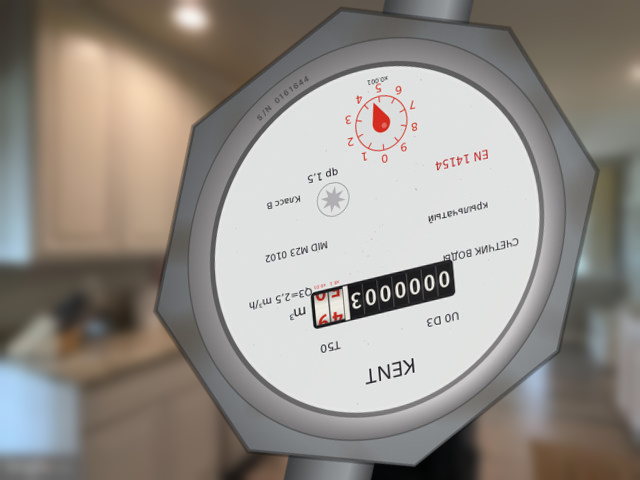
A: 3.494 (m³)
